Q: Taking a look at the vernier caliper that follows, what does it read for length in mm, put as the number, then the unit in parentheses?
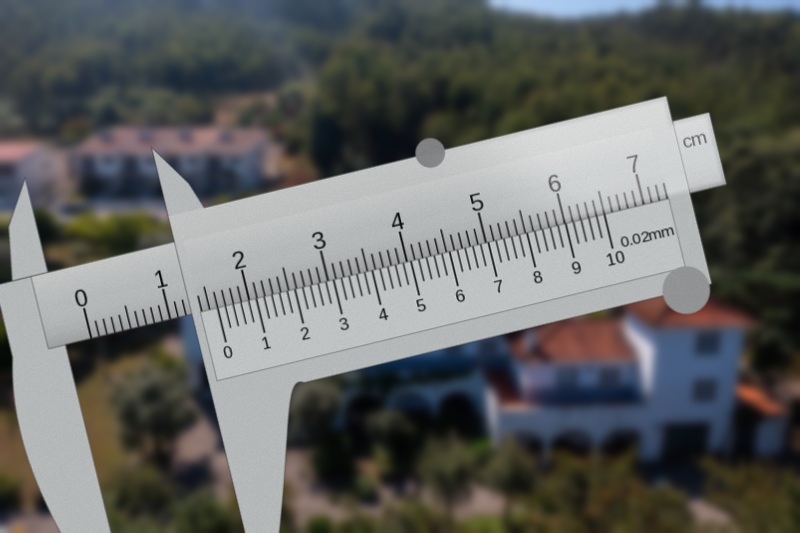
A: 16.0 (mm)
